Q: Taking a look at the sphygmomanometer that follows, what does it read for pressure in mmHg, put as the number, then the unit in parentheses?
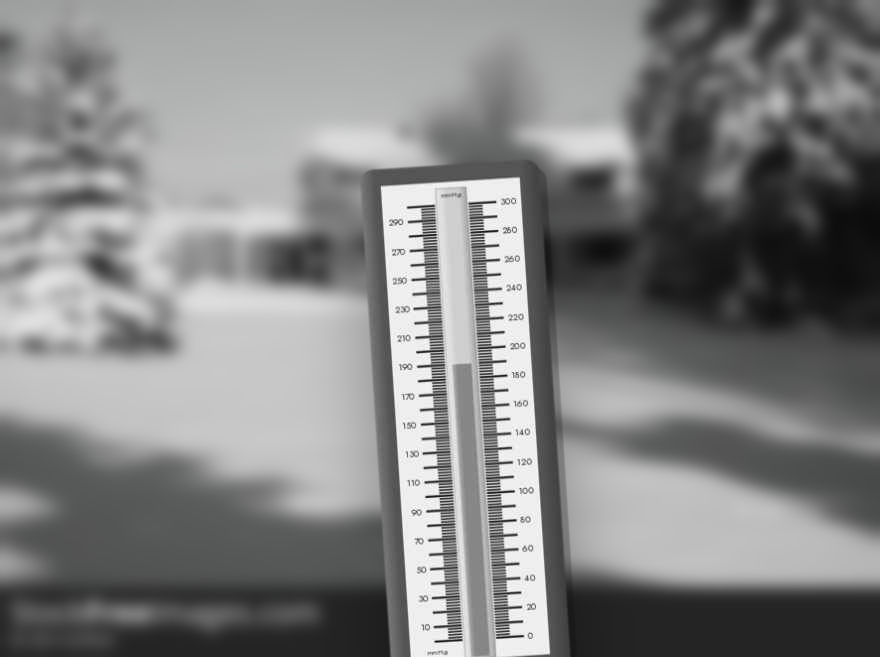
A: 190 (mmHg)
